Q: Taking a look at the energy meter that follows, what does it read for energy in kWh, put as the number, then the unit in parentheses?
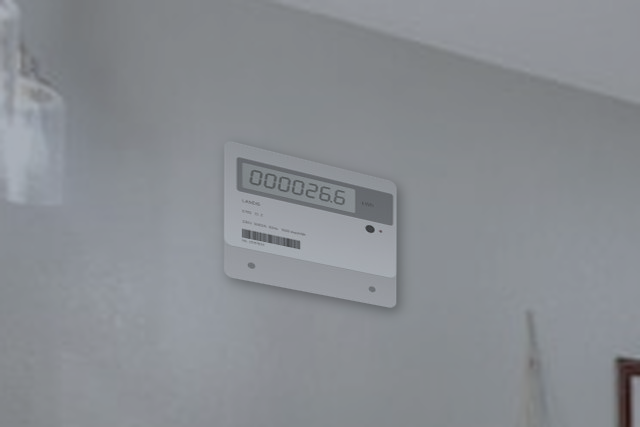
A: 26.6 (kWh)
